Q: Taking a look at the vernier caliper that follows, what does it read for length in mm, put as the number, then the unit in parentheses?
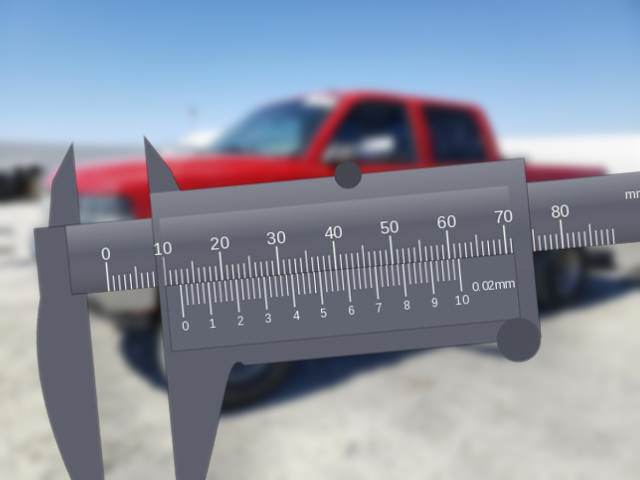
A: 12.6 (mm)
